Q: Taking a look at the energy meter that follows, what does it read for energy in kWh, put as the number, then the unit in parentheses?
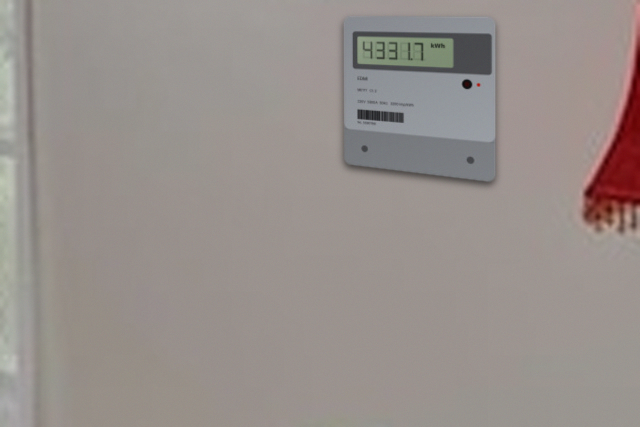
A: 4331.7 (kWh)
